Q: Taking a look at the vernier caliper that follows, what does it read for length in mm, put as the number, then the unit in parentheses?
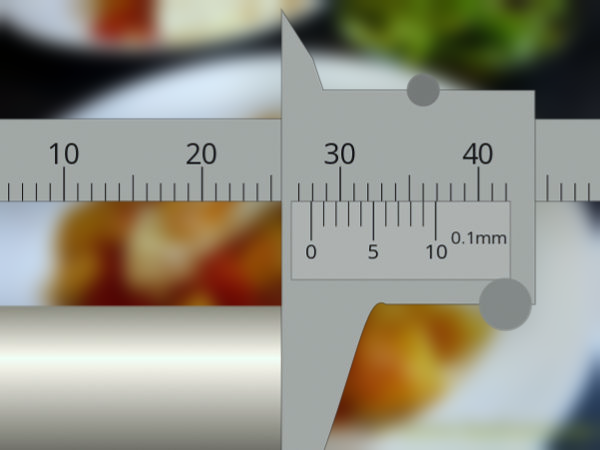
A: 27.9 (mm)
